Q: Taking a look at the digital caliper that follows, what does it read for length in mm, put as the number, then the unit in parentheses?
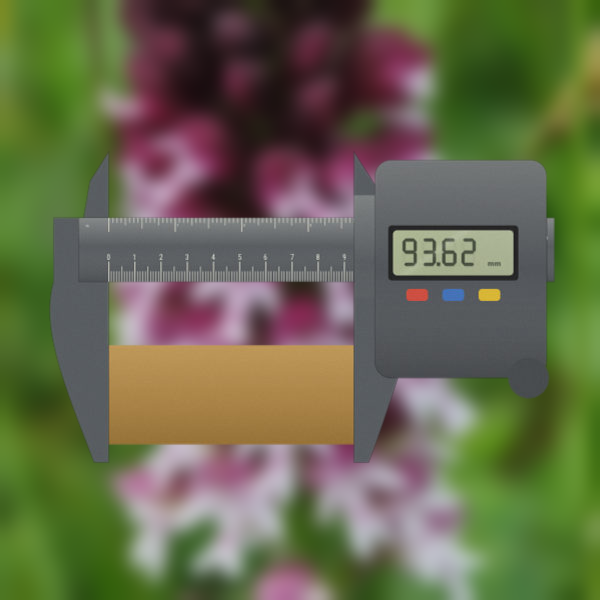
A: 93.62 (mm)
